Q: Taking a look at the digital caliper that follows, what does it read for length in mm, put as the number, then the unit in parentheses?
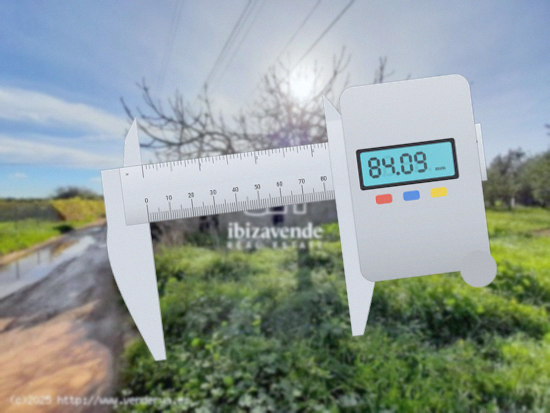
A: 84.09 (mm)
